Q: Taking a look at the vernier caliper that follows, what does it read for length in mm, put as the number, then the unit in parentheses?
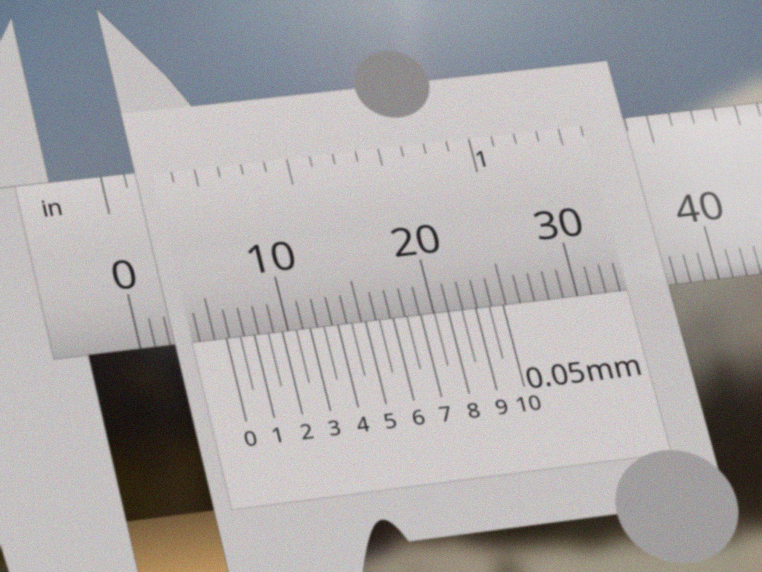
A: 5.8 (mm)
